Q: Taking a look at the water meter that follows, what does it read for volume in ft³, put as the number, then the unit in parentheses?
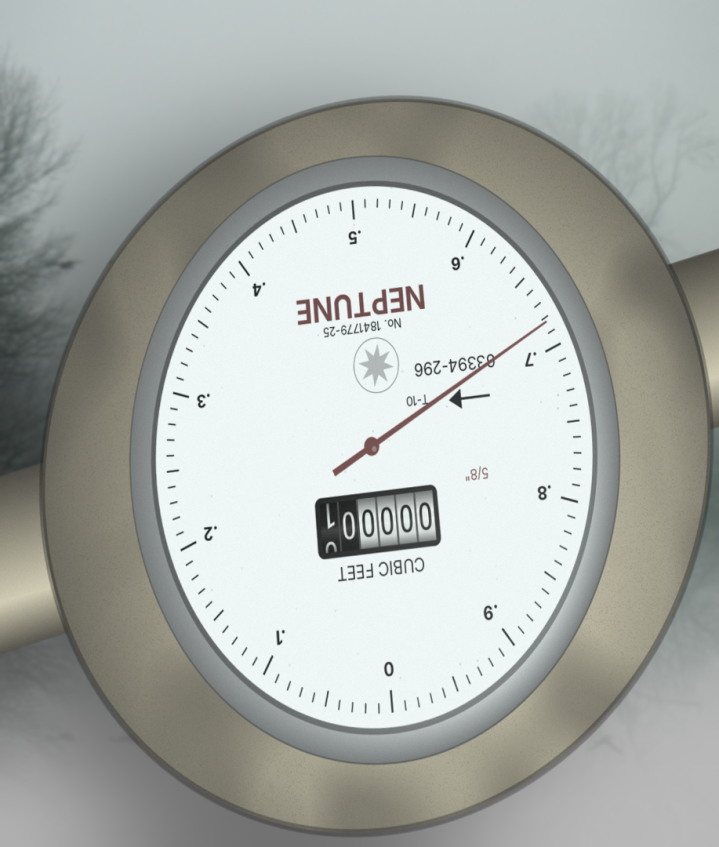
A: 0.68 (ft³)
